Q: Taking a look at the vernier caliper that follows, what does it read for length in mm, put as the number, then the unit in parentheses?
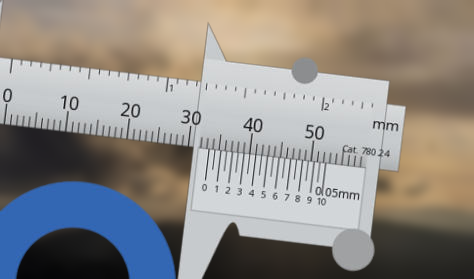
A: 33.4 (mm)
